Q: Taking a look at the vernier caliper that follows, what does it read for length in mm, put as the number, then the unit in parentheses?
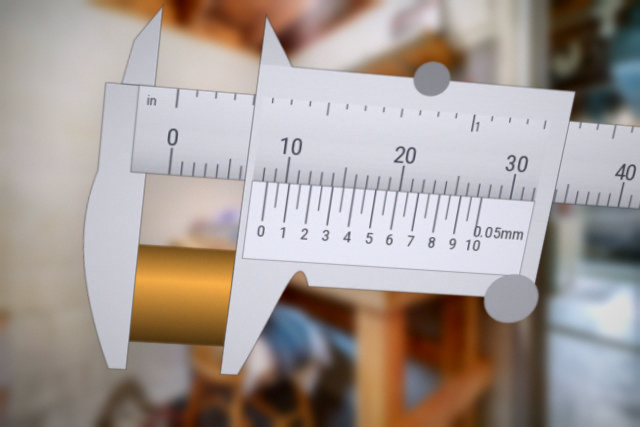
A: 8.4 (mm)
